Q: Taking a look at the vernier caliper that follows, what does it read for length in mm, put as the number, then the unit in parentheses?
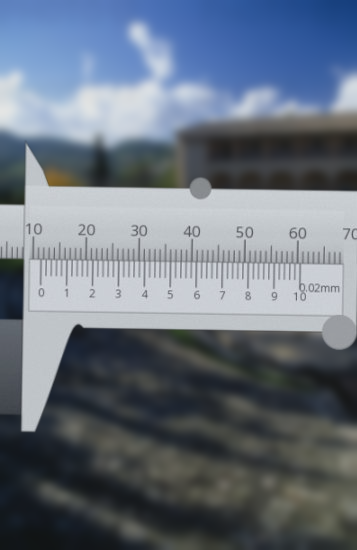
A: 11.5 (mm)
